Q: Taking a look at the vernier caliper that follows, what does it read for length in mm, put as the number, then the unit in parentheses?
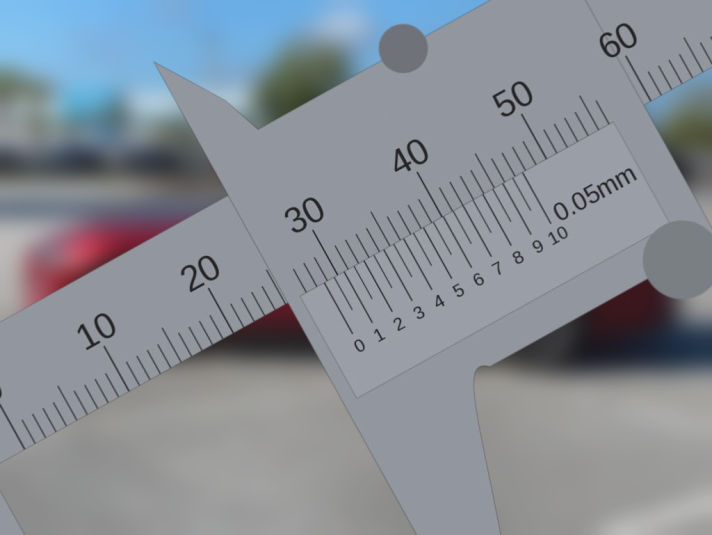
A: 28.7 (mm)
